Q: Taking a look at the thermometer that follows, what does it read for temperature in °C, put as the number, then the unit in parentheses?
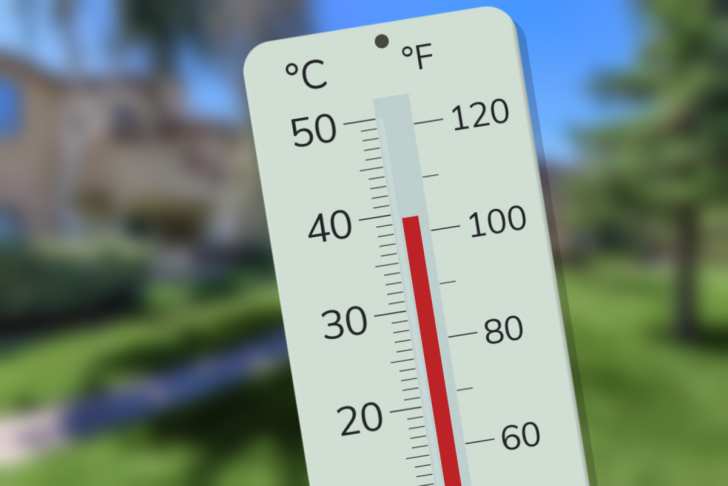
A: 39.5 (°C)
